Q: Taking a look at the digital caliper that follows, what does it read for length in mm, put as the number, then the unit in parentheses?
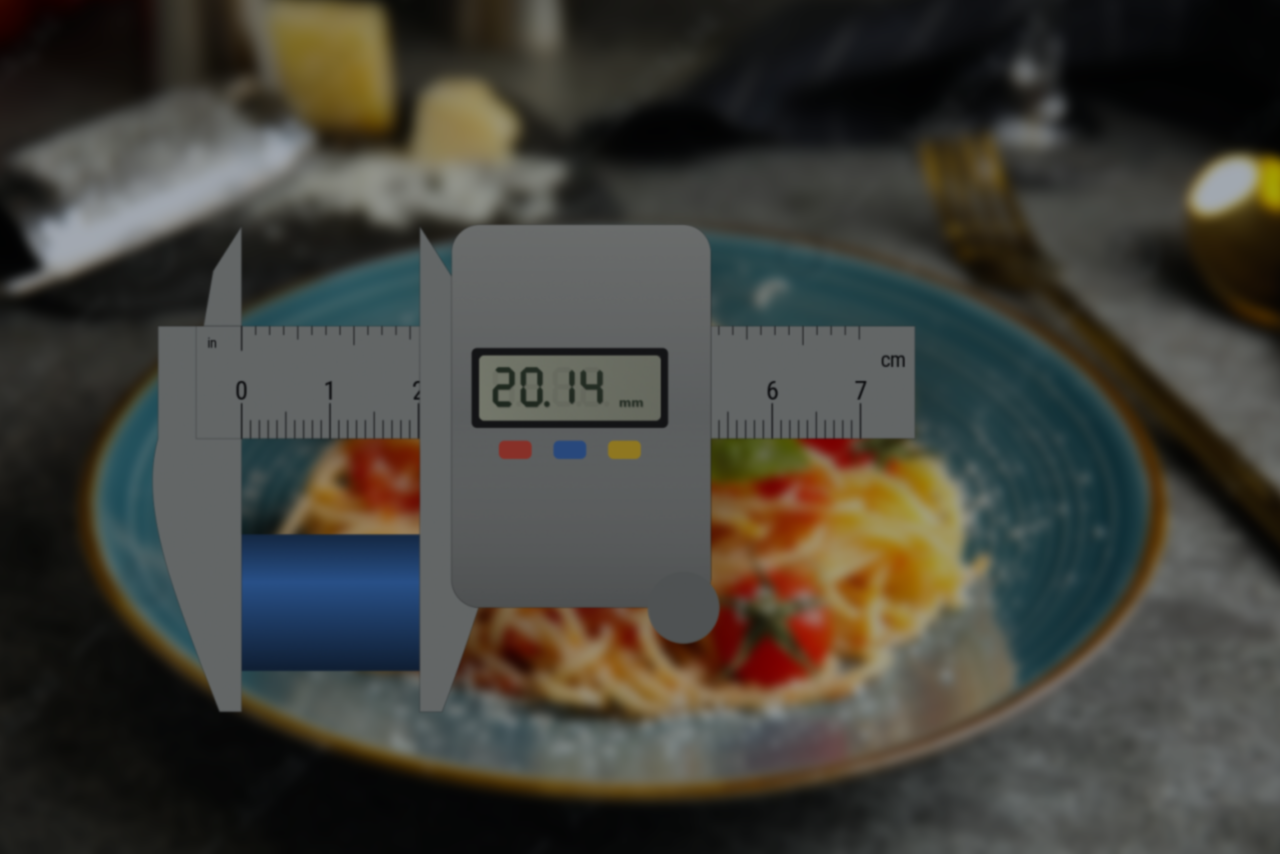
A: 20.14 (mm)
